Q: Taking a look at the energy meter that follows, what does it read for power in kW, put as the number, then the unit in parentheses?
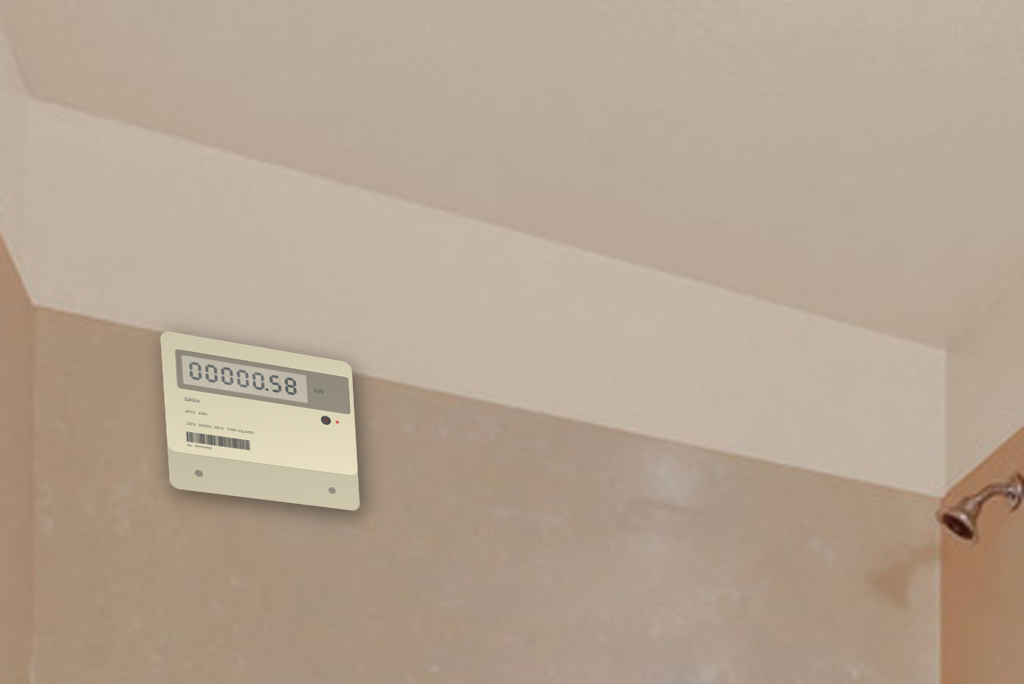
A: 0.58 (kW)
